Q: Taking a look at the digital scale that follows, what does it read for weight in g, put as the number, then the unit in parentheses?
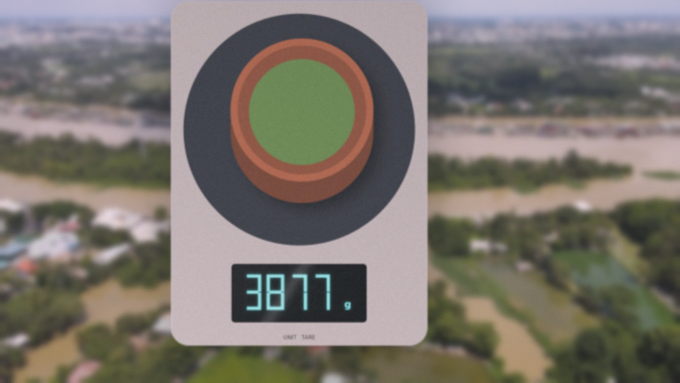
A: 3877 (g)
